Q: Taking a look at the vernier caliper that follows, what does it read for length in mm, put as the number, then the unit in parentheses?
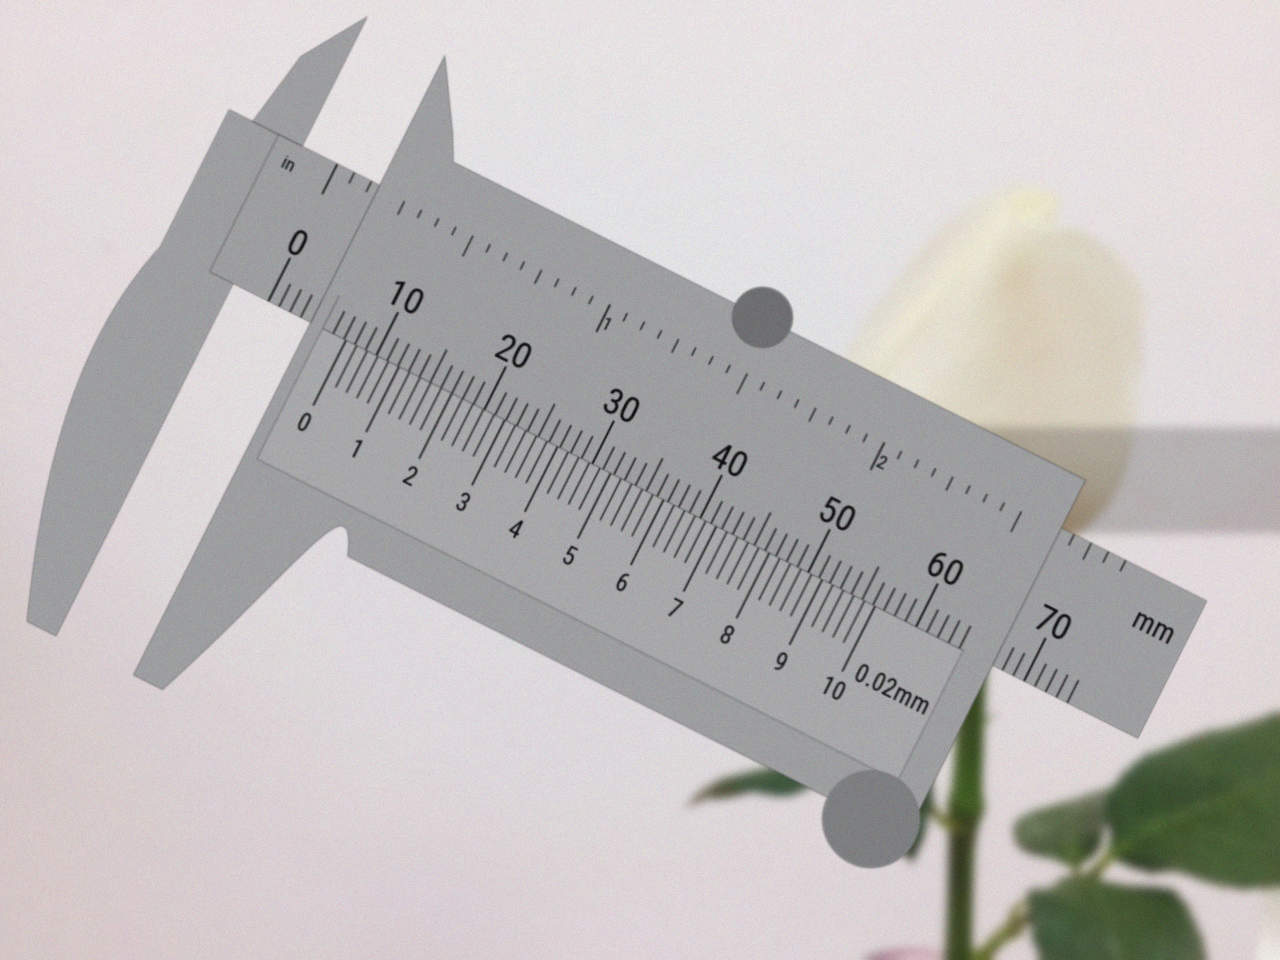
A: 7.2 (mm)
